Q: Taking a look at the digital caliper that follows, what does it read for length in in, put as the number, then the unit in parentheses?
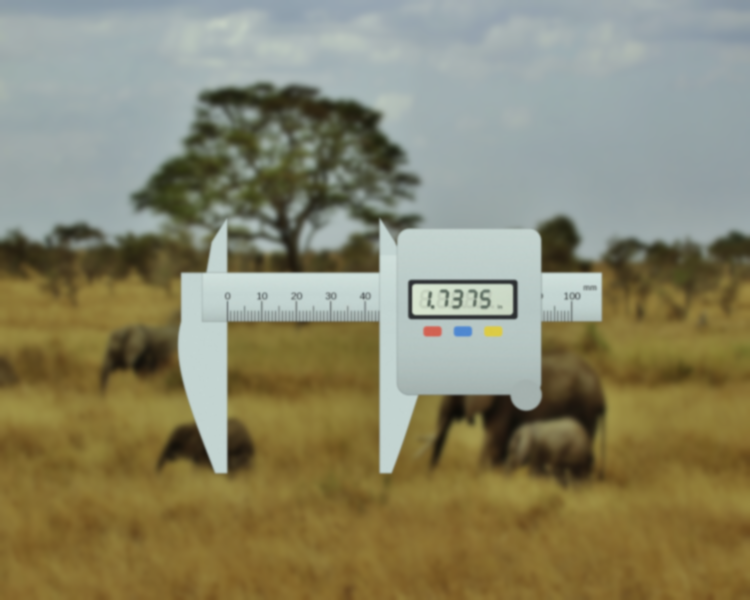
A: 1.7375 (in)
